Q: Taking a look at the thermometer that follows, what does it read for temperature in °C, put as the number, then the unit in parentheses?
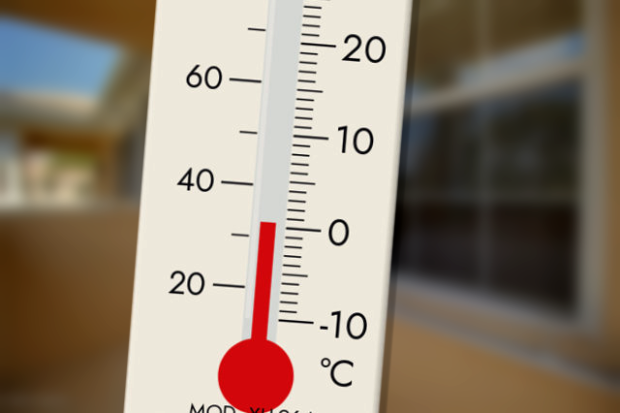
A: 0.5 (°C)
